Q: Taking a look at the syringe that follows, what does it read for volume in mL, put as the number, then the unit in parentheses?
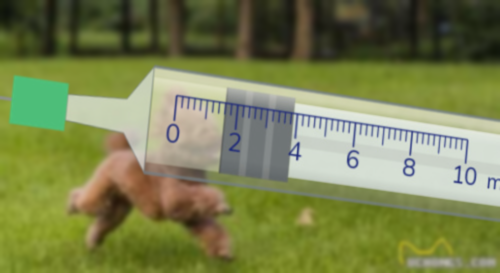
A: 1.6 (mL)
